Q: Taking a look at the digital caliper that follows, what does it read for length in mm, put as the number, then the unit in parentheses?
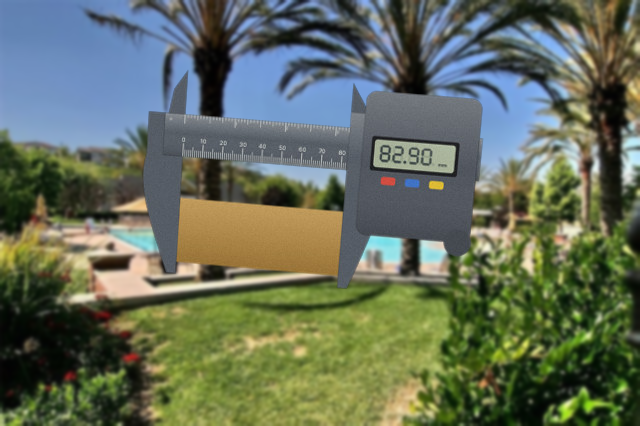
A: 82.90 (mm)
